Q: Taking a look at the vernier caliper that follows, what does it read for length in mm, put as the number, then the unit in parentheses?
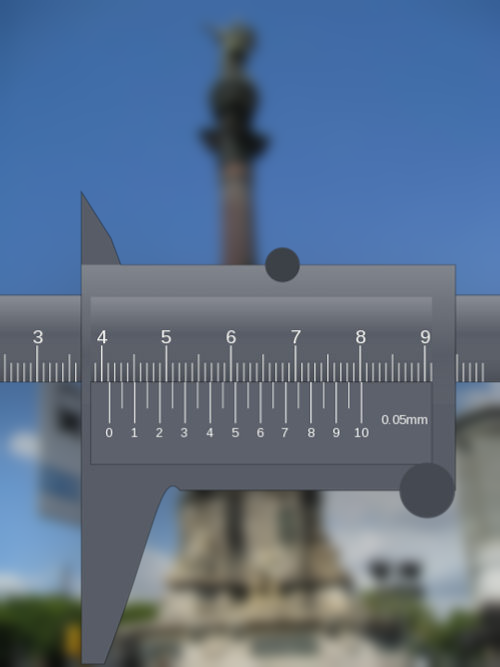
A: 41.2 (mm)
